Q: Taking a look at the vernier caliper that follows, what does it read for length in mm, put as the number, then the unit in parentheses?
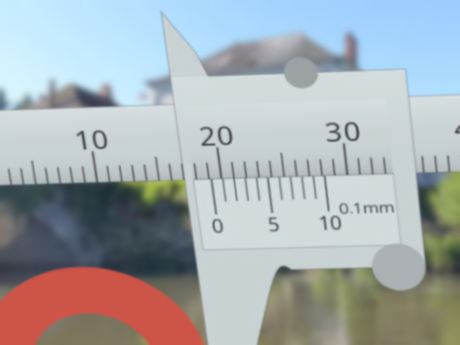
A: 19.2 (mm)
